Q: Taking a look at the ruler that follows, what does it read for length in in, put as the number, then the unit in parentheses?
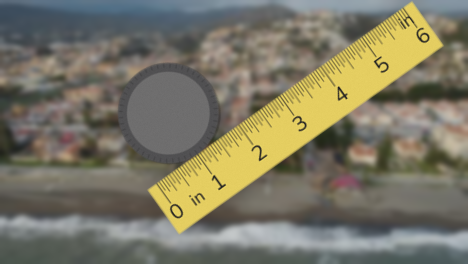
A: 2 (in)
